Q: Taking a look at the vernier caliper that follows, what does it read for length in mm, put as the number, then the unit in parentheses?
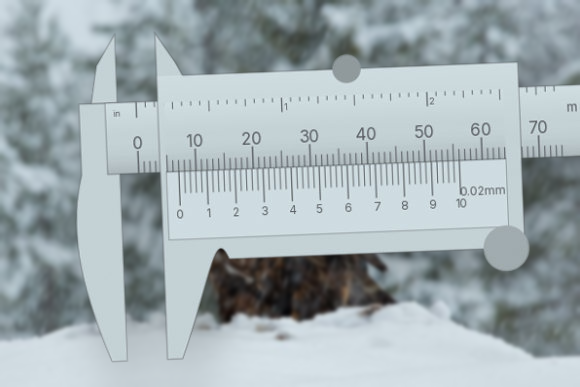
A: 7.0 (mm)
